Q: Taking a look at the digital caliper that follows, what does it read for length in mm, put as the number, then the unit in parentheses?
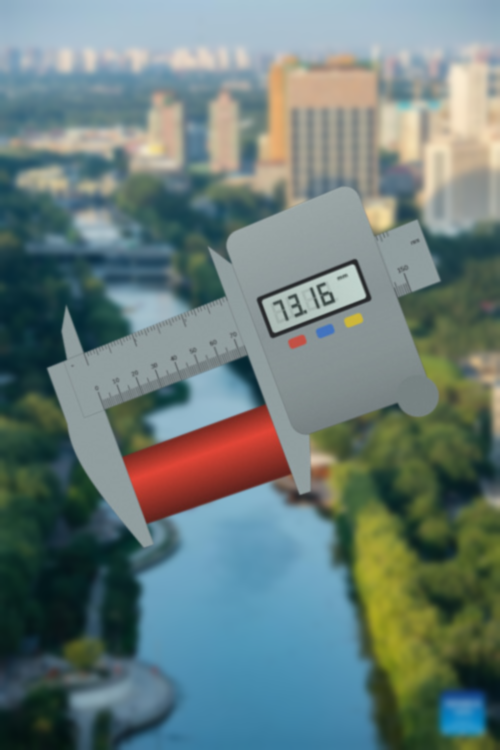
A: 73.16 (mm)
